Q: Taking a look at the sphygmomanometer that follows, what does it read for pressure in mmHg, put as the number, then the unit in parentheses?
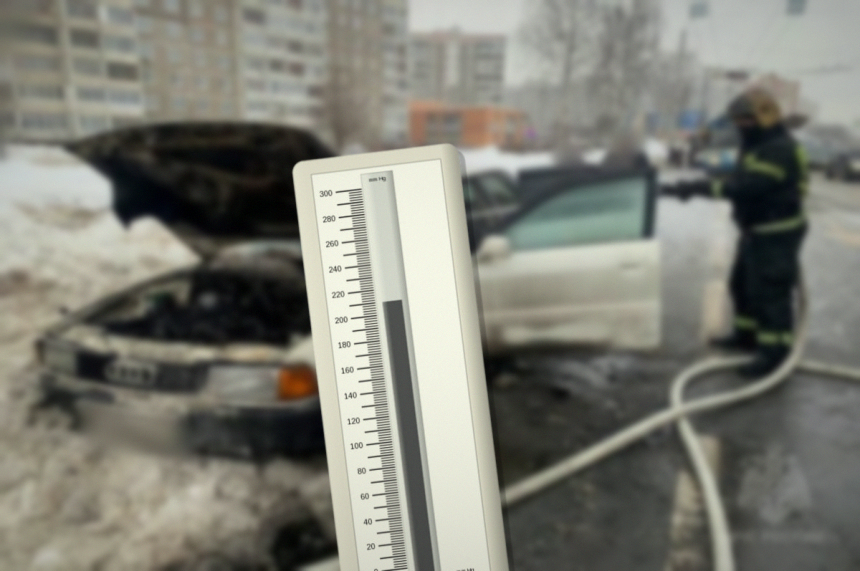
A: 210 (mmHg)
